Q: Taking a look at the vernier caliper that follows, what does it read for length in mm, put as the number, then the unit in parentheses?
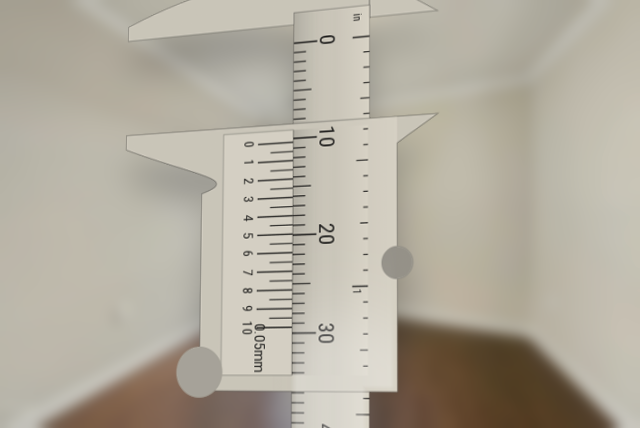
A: 10.4 (mm)
